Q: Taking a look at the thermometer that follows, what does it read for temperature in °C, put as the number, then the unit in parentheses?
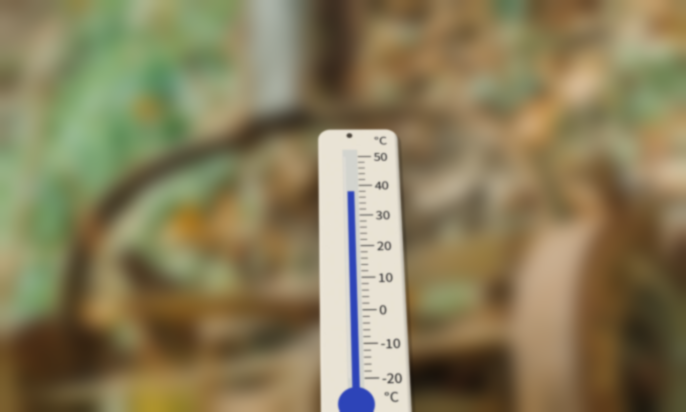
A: 38 (°C)
